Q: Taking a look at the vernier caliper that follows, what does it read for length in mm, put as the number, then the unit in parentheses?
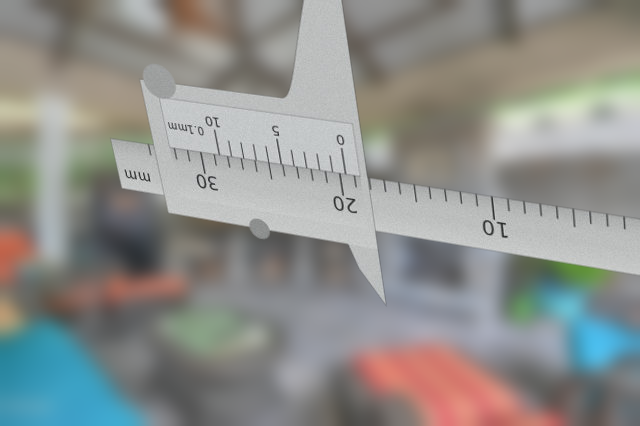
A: 19.6 (mm)
